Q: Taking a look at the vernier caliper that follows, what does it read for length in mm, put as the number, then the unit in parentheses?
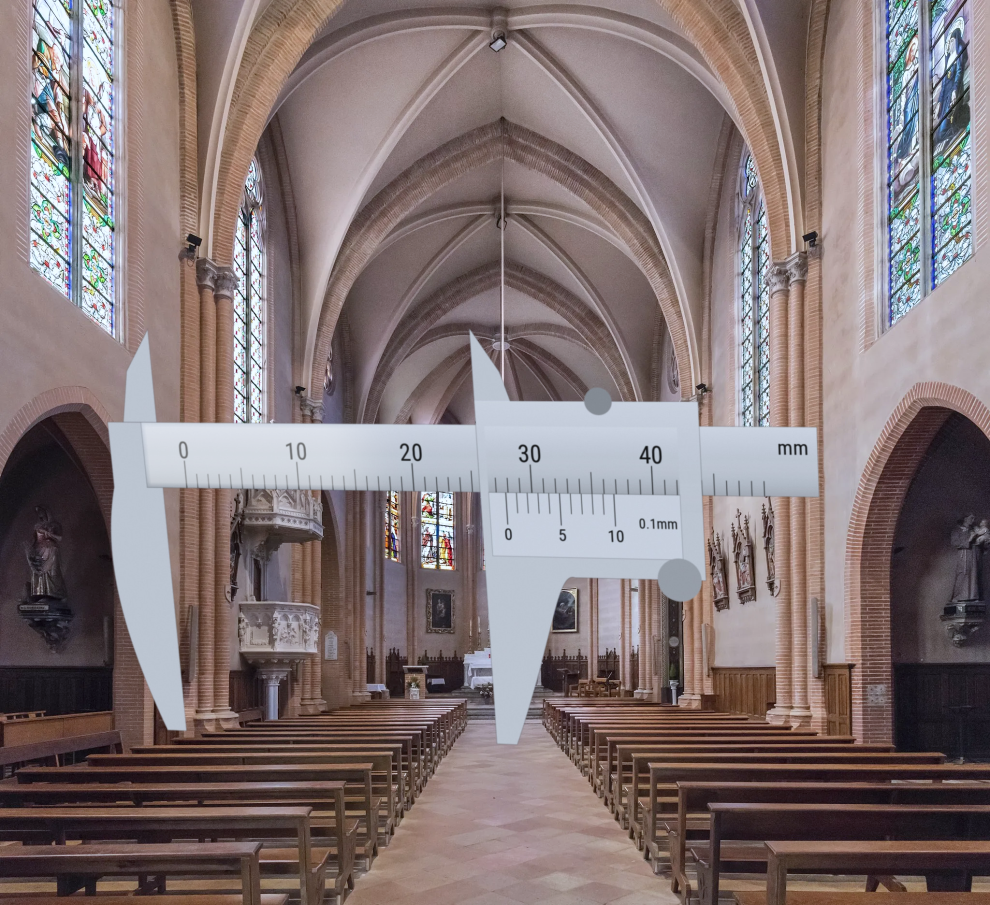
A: 27.8 (mm)
